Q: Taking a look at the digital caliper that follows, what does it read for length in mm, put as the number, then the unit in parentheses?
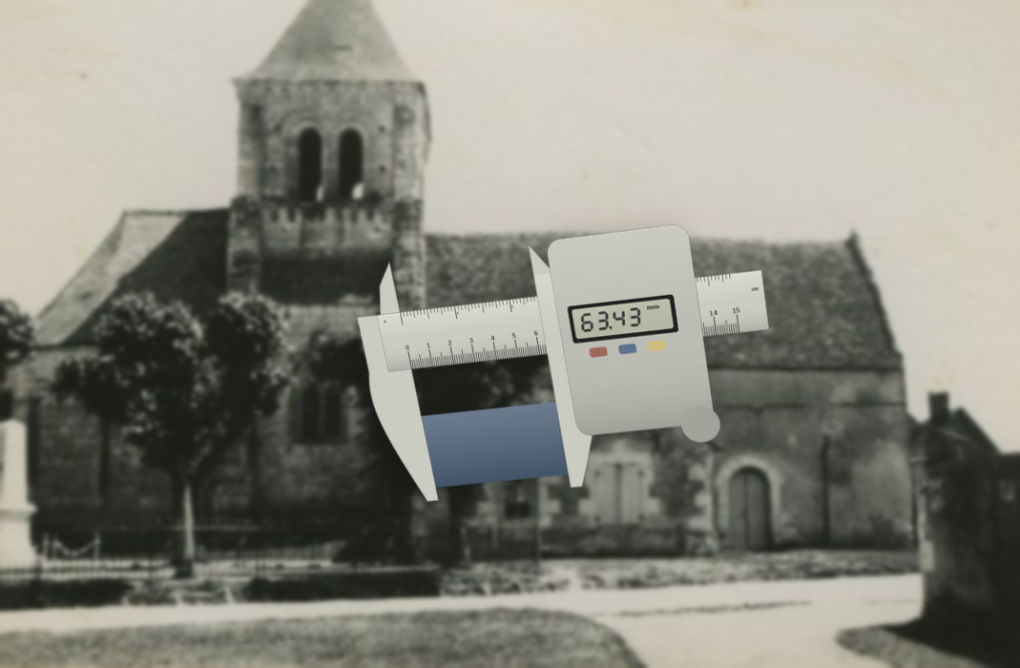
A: 63.43 (mm)
